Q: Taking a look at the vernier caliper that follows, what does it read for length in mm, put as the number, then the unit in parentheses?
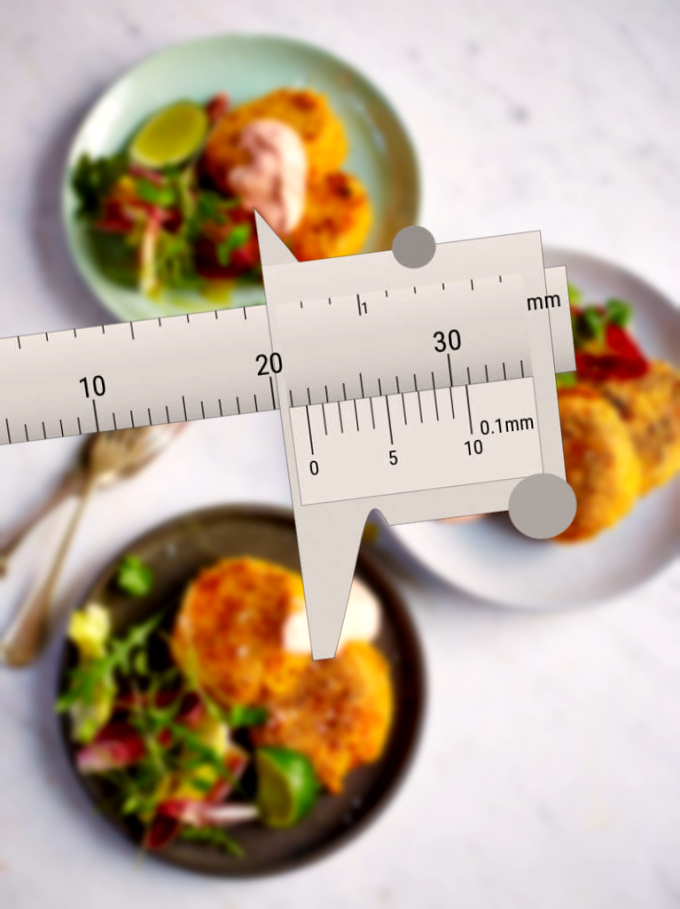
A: 21.8 (mm)
